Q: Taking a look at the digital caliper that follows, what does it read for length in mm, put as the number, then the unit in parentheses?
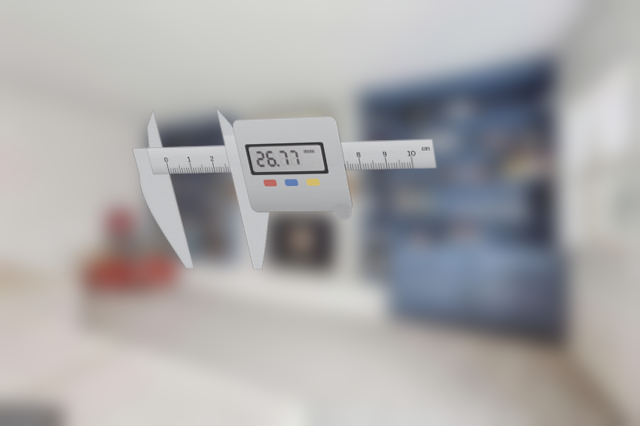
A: 26.77 (mm)
